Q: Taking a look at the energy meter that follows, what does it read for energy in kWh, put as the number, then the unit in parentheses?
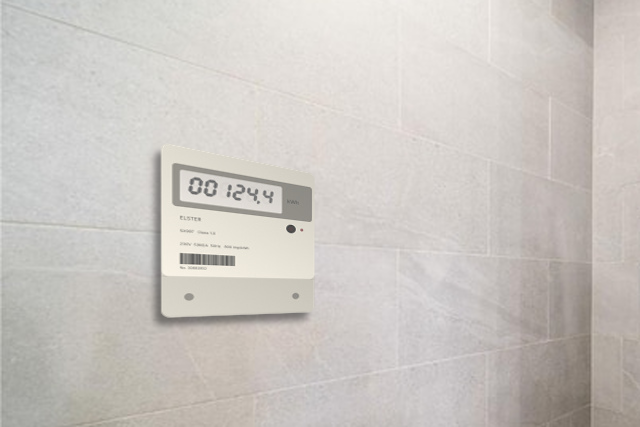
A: 124.4 (kWh)
